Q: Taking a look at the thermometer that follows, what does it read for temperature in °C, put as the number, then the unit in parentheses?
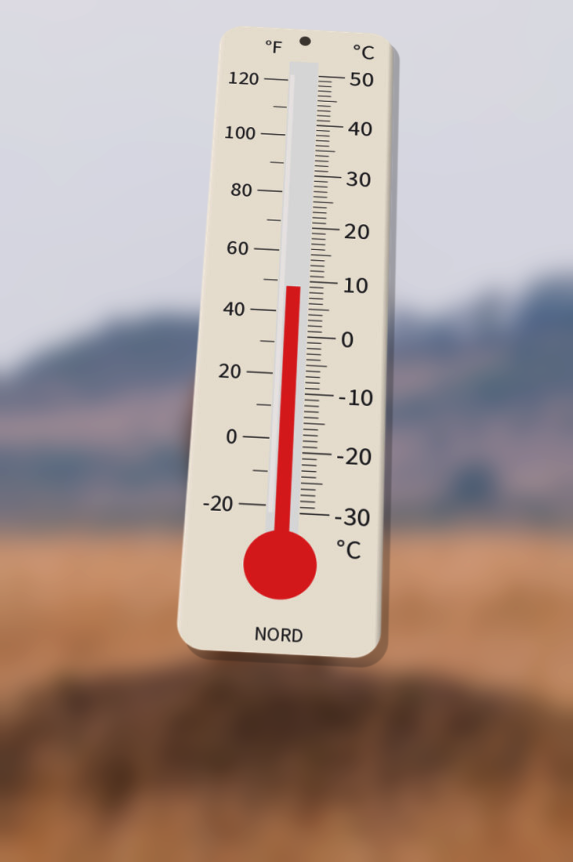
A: 9 (°C)
